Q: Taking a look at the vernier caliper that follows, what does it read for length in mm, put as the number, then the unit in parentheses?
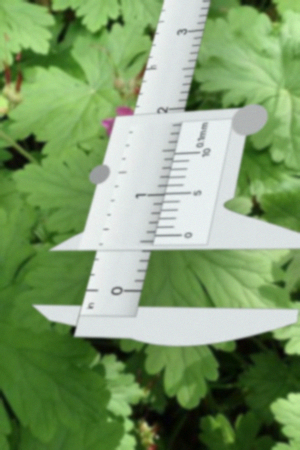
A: 5.6 (mm)
